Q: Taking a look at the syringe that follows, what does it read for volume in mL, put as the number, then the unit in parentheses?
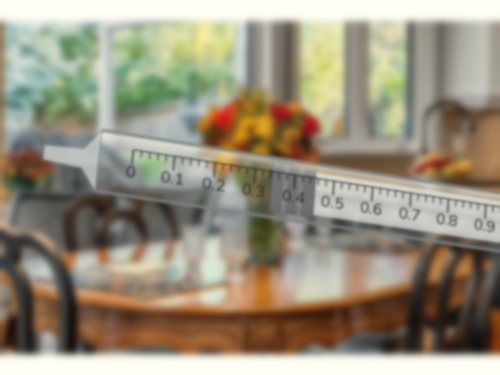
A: 0.34 (mL)
